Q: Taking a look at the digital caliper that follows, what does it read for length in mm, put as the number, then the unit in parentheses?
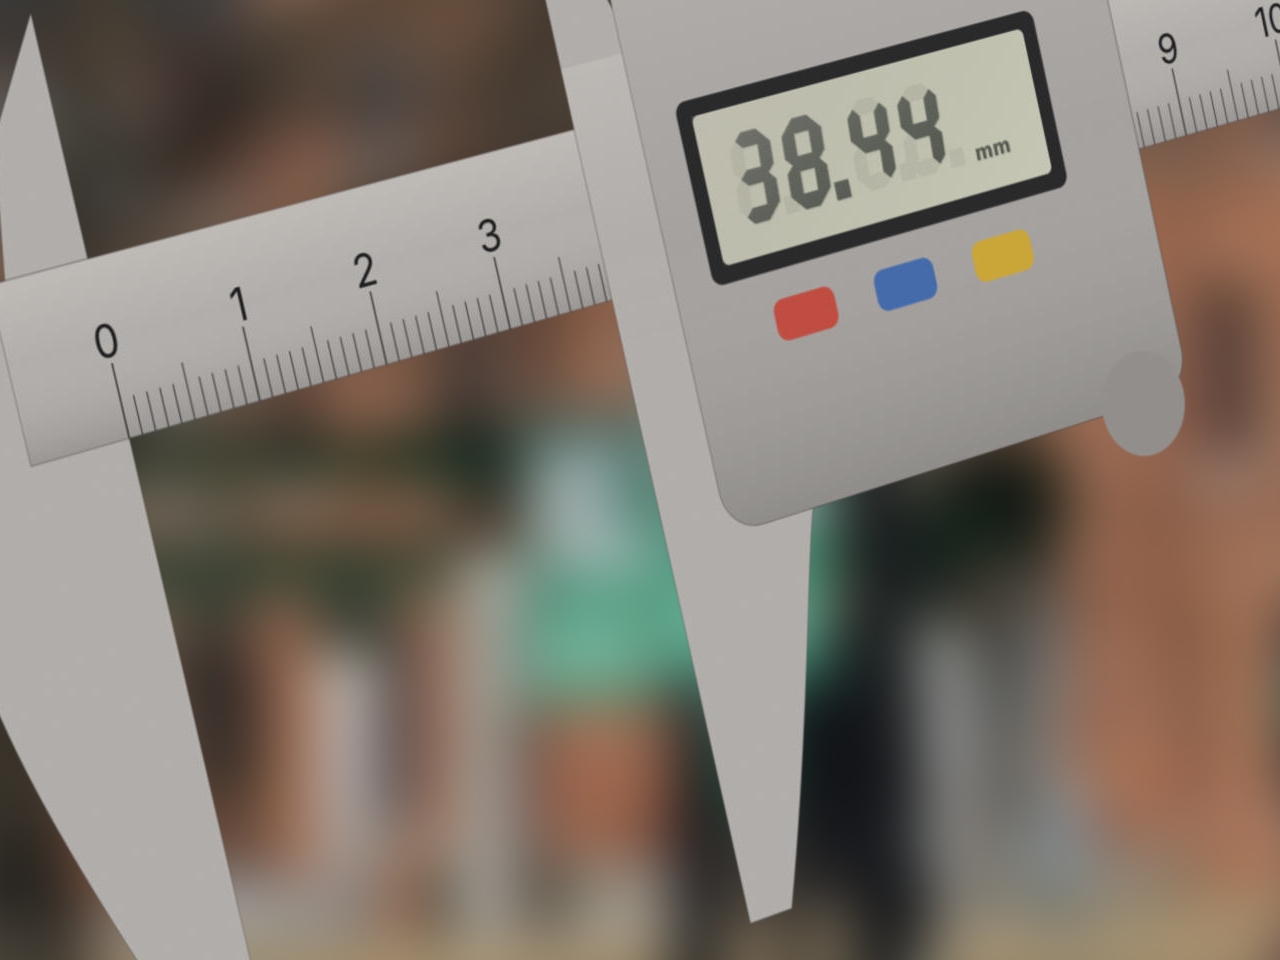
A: 38.44 (mm)
